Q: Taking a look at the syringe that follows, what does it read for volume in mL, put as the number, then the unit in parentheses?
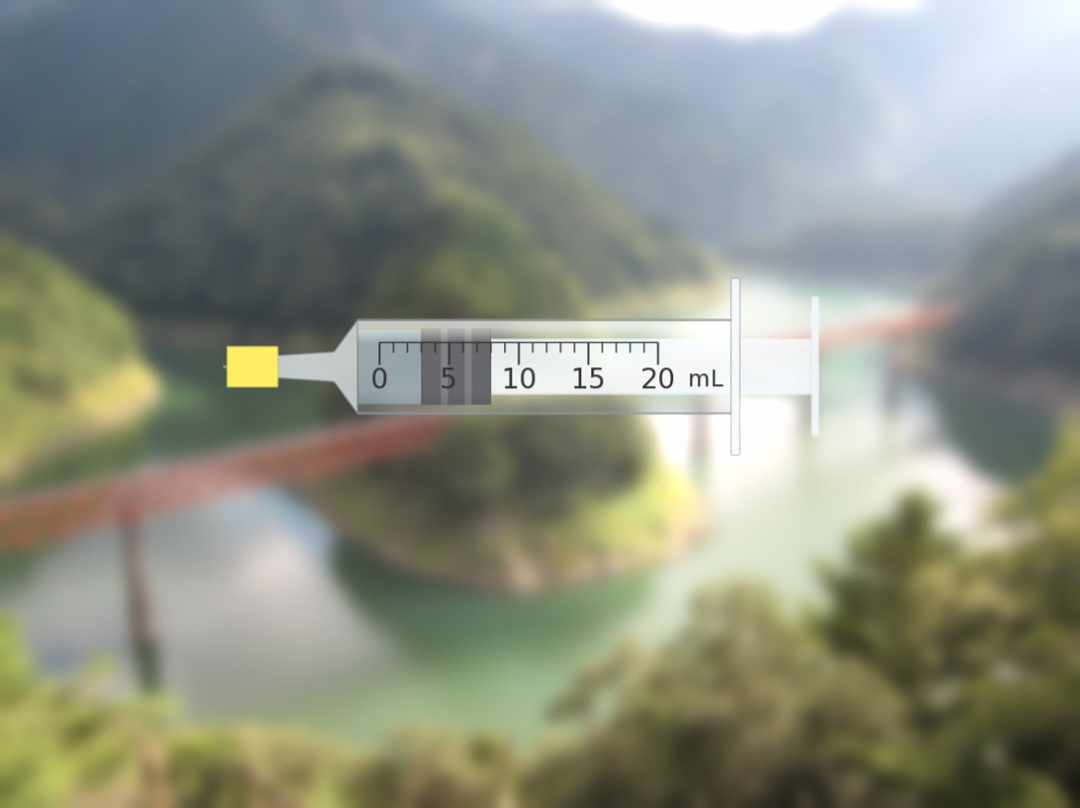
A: 3 (mL)
